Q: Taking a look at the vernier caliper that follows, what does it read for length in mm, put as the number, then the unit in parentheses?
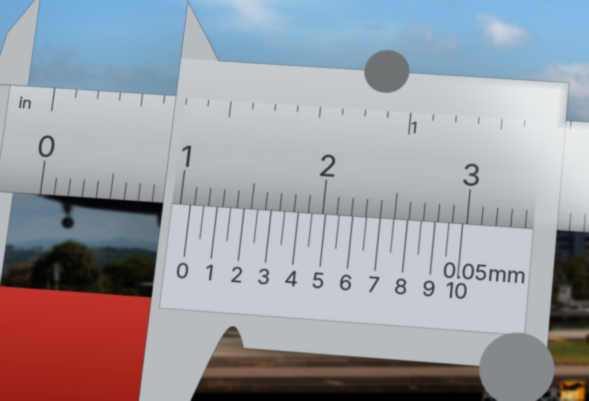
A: 10.7 (mm)
